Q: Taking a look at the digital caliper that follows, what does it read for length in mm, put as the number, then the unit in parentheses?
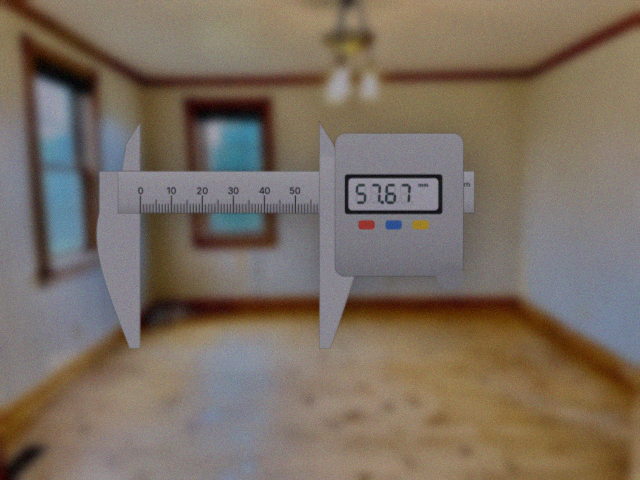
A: 57.67 (mm)
